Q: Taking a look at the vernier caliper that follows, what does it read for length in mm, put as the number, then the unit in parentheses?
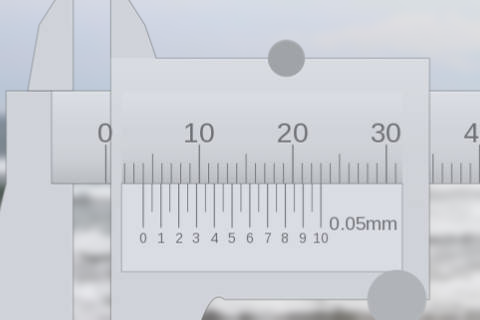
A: 4.0 (mm)
